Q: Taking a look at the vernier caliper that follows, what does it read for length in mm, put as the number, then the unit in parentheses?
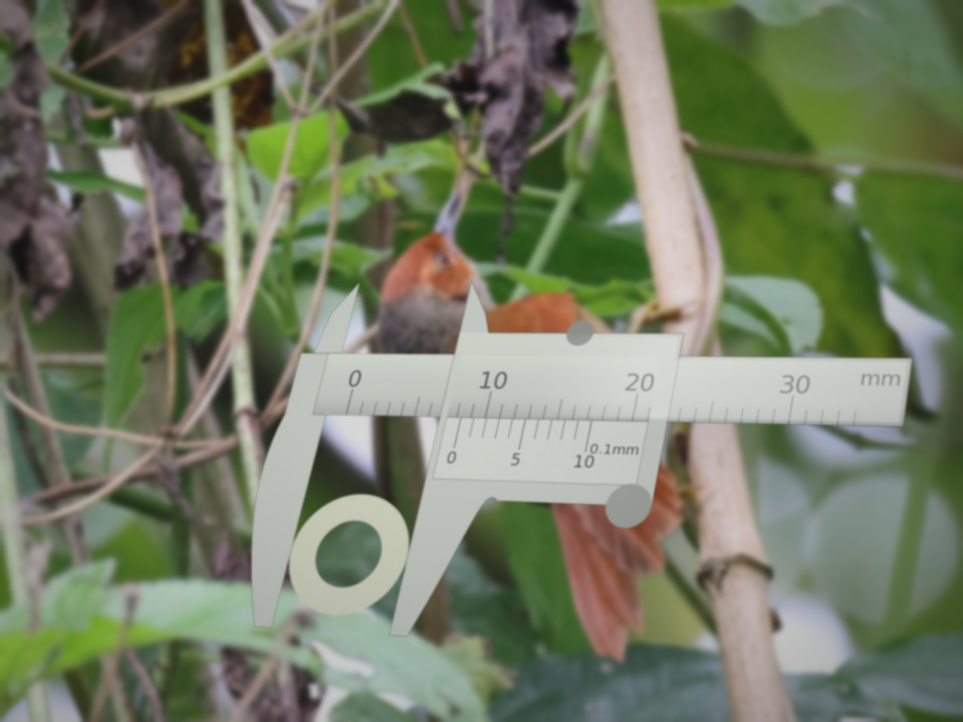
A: 8.3 (mm)
